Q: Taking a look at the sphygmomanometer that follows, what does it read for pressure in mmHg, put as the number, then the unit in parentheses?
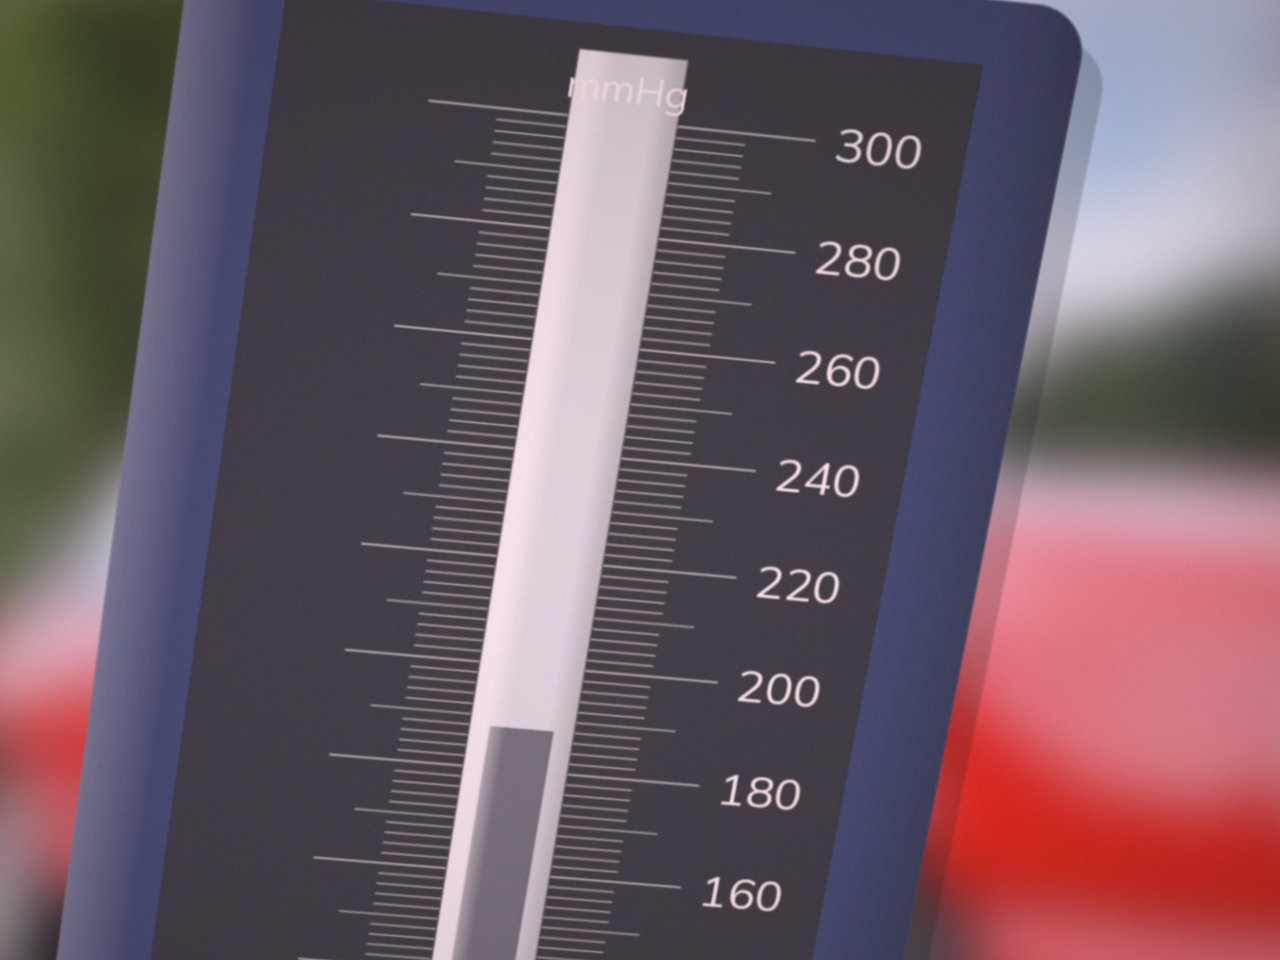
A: 188 (mmHg)
